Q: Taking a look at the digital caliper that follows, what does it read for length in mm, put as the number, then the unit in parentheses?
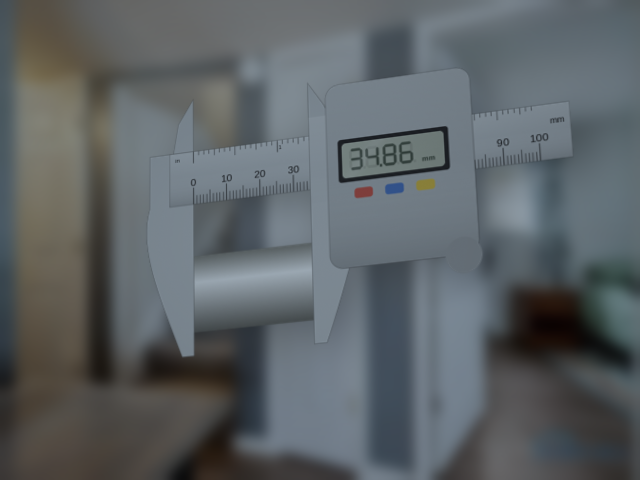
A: 34.86 (mm)
